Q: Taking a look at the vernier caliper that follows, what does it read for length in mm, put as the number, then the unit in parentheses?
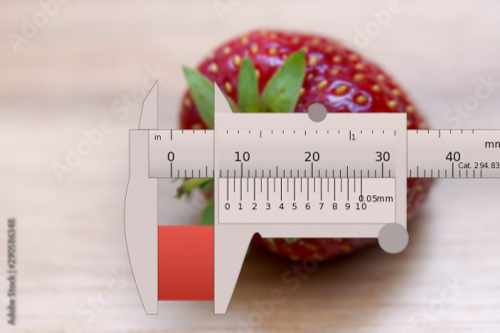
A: 8.0 (mm)
